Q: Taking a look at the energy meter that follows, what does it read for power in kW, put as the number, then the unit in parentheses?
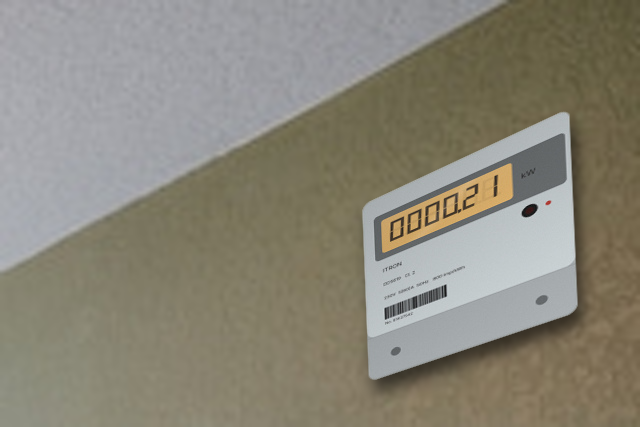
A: 0.21 (kW)
